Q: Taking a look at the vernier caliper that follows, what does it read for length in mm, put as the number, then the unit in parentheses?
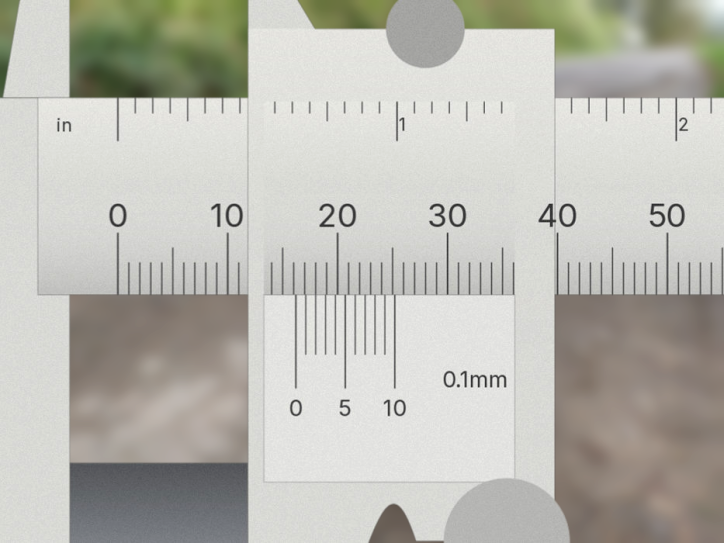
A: 16.2 (mm)
